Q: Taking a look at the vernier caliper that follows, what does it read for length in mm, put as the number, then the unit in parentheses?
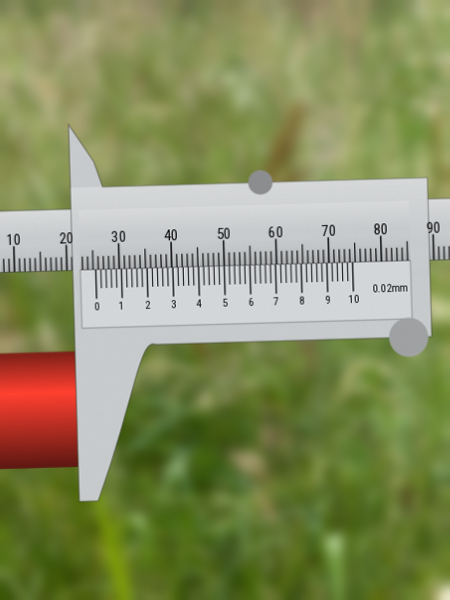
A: 25.5 (mm)
